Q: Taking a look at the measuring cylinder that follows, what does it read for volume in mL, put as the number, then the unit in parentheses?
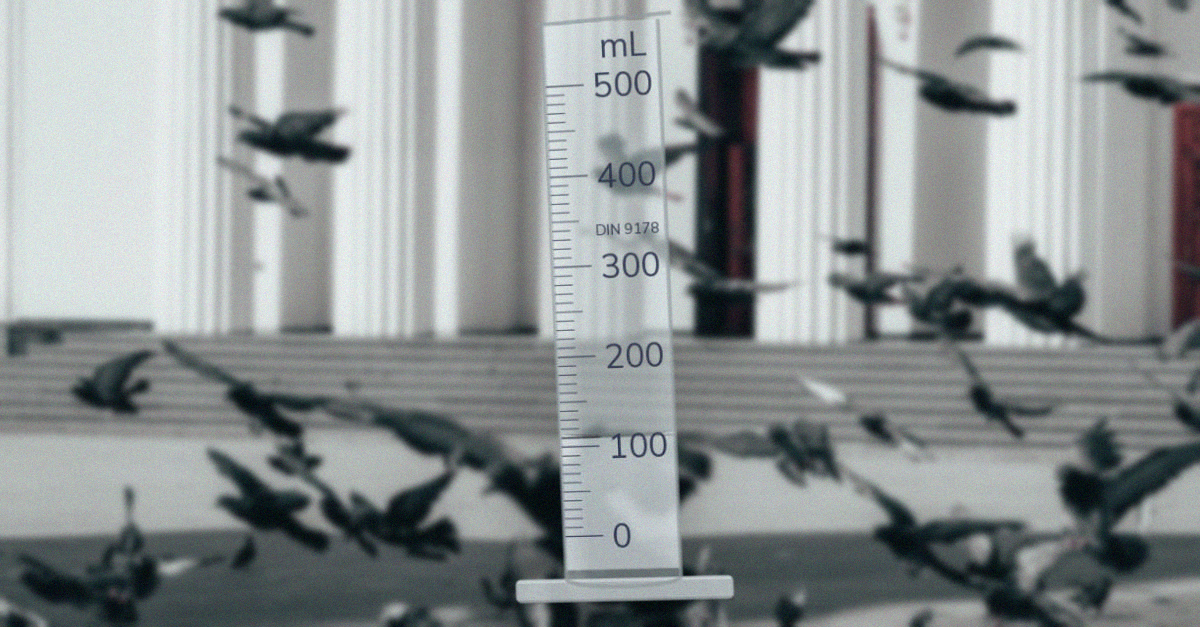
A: 110 (mL)
